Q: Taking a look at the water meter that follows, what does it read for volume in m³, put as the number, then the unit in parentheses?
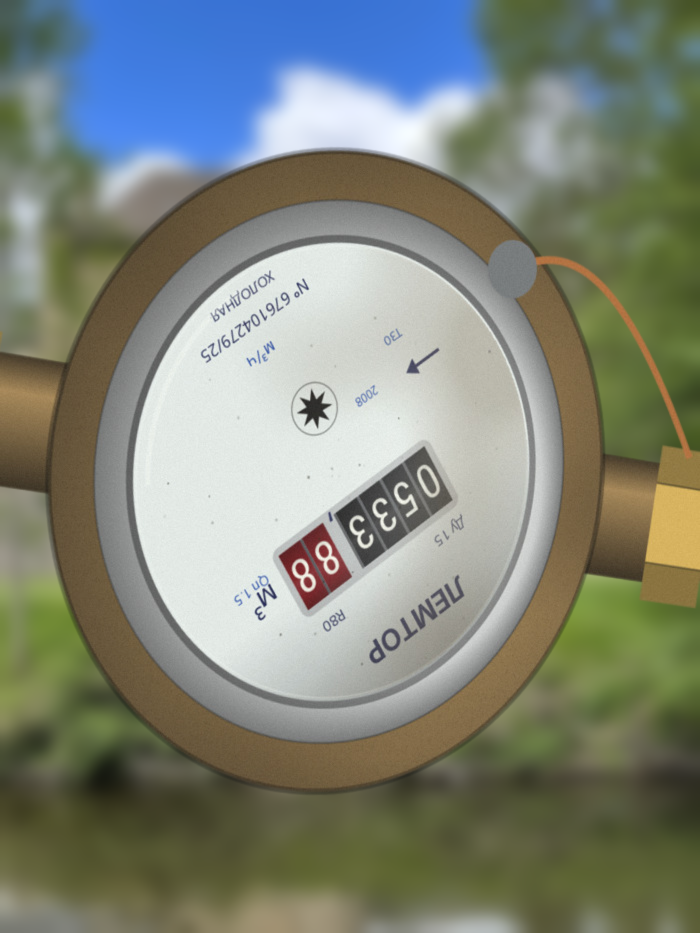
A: 533.88 (m³)
